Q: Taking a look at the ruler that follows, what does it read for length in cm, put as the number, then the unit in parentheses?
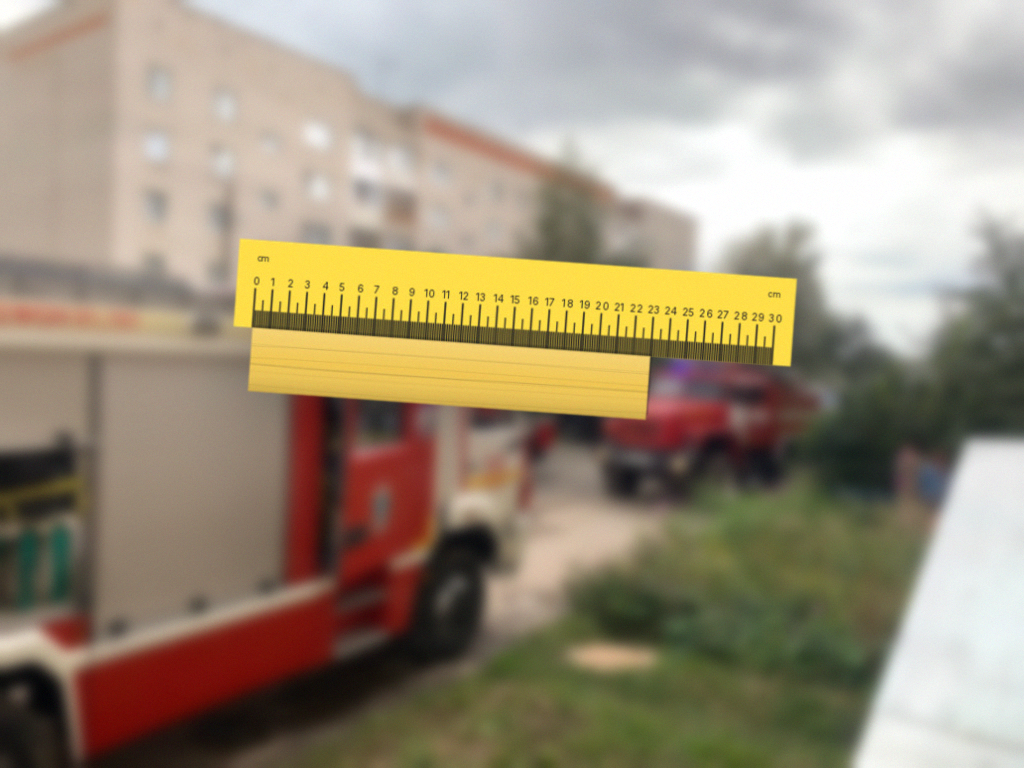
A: 23 (cm)
